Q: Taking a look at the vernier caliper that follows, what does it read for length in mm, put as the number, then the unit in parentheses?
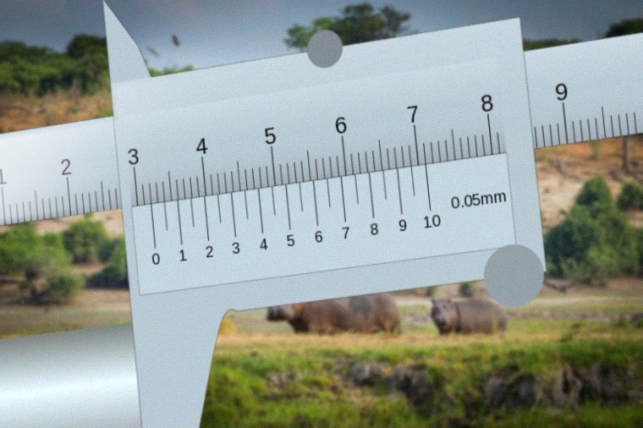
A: 32.0 (mm)
